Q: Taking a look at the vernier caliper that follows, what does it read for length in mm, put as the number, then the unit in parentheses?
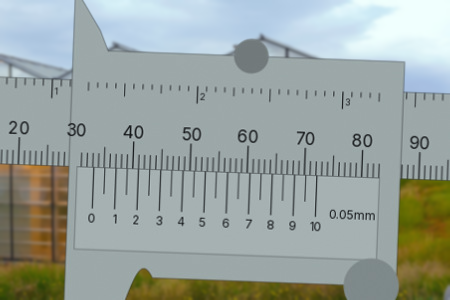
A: 33.2 (mm)
